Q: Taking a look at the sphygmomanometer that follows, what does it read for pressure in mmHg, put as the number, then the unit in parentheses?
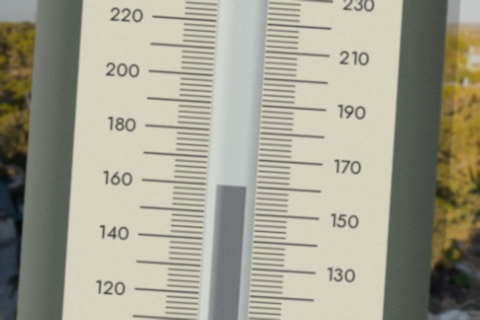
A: 160 (mmHg)
